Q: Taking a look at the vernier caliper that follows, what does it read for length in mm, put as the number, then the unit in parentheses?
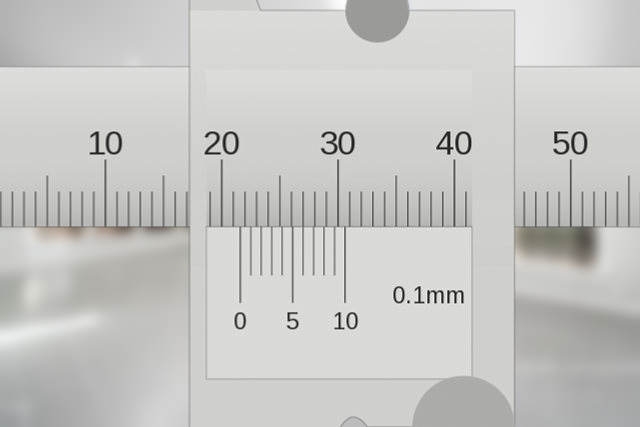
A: 21.6 (mm)
